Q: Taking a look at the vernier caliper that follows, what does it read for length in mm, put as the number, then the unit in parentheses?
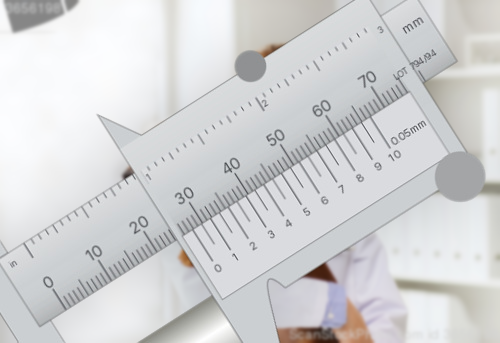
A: 27.8 (mm)
